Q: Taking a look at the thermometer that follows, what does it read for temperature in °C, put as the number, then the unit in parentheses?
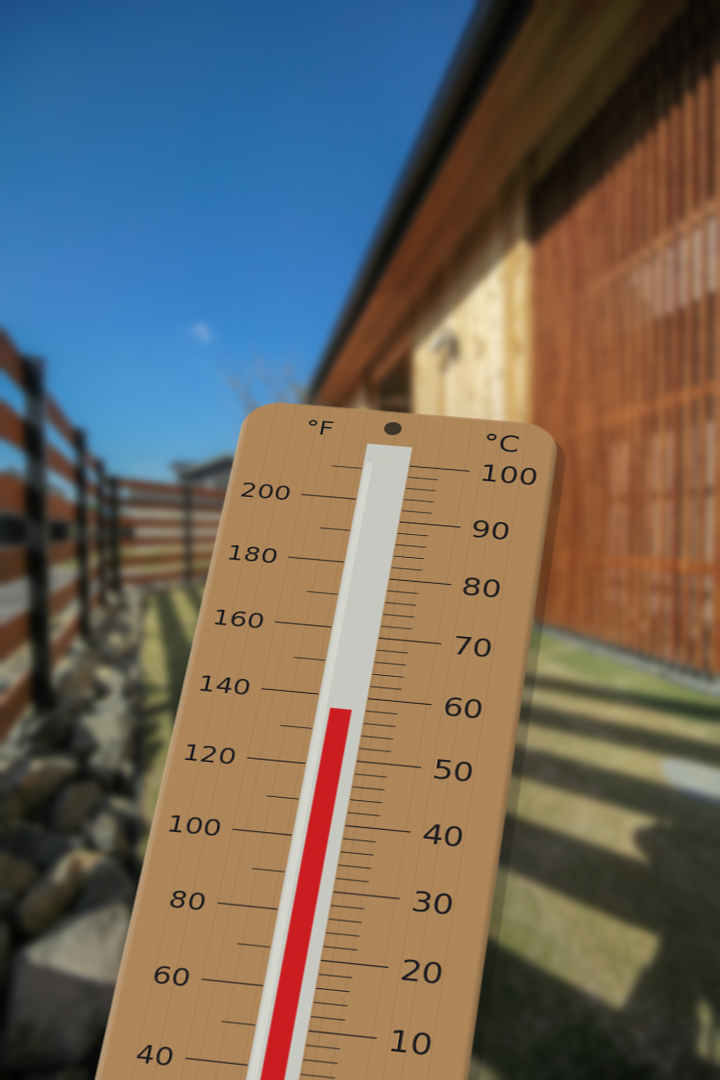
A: 58 (°C)
